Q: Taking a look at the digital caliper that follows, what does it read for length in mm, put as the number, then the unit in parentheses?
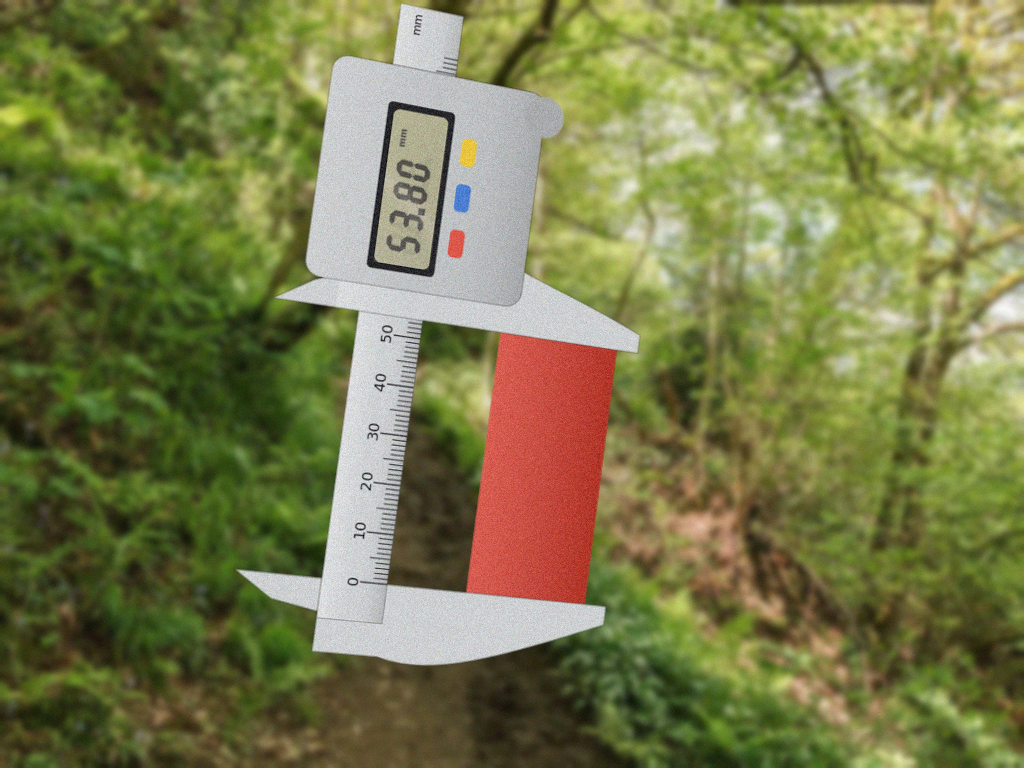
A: 53.80 (mm)
